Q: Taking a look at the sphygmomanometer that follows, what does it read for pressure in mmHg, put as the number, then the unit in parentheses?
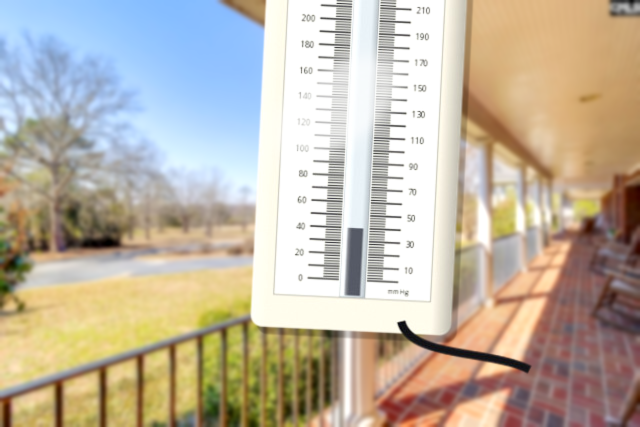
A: 40 (mmHg)
